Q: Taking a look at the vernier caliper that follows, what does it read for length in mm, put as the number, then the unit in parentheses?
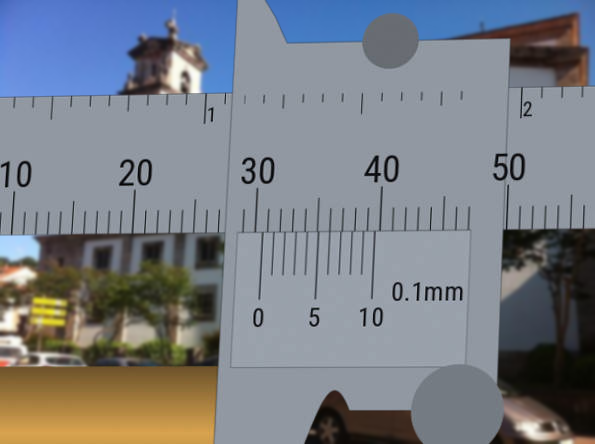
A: 30.6 (mm)
